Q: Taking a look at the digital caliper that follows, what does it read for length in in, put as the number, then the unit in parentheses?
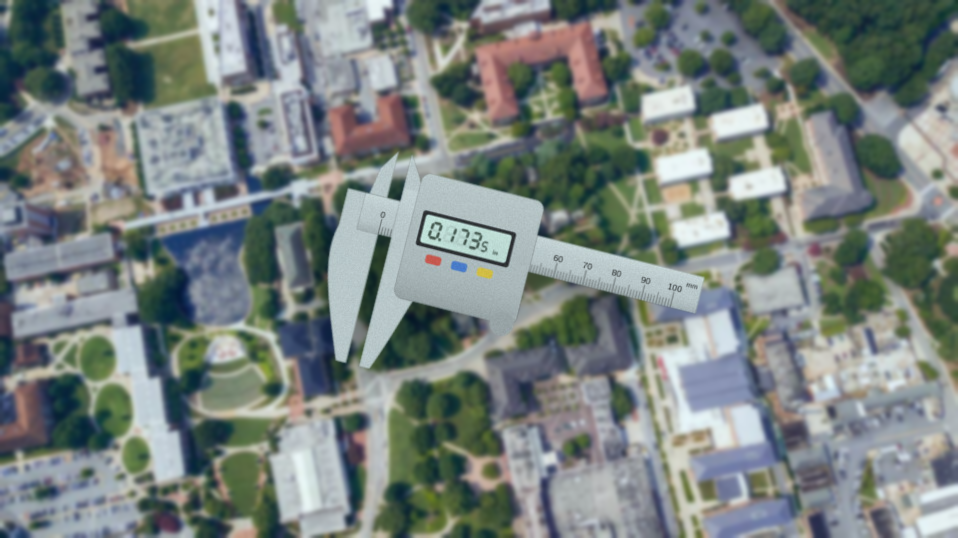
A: 0.1735 (in)
